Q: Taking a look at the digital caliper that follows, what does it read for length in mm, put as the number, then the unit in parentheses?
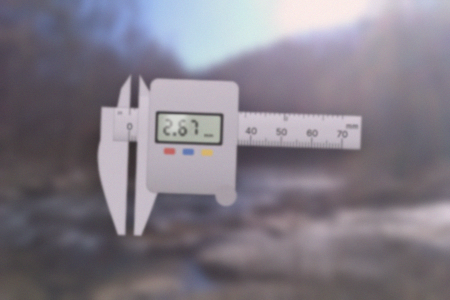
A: 2.67 (mm)
